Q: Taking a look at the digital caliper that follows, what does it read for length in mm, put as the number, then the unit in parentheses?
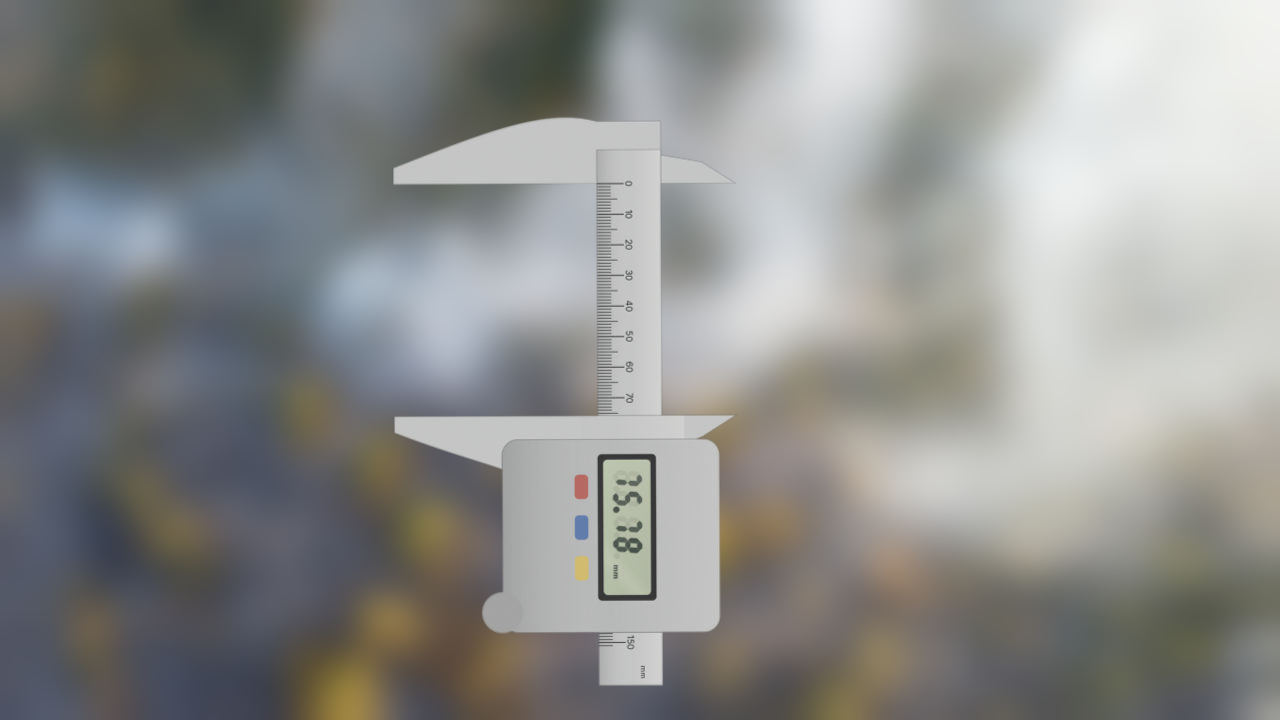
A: 75.78 (mm)
